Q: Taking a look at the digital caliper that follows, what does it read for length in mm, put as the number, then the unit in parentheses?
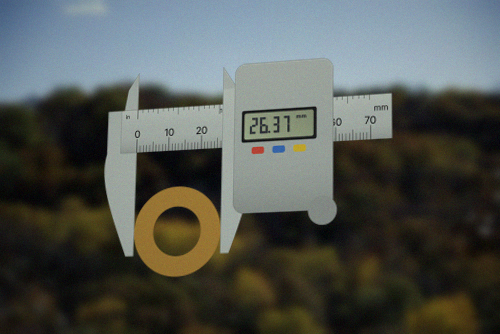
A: 26.37 (mm)
